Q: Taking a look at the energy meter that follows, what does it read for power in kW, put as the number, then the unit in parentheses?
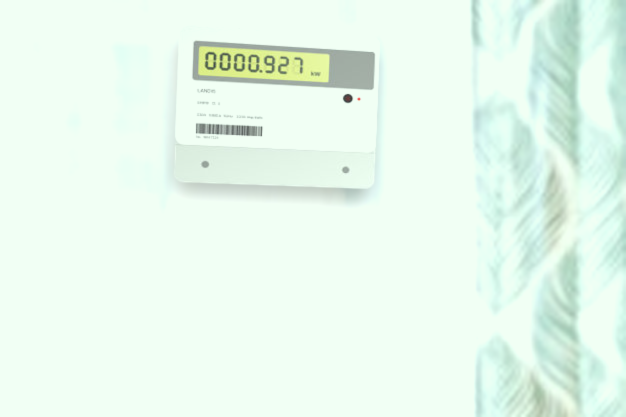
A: 0.927 (kW)
